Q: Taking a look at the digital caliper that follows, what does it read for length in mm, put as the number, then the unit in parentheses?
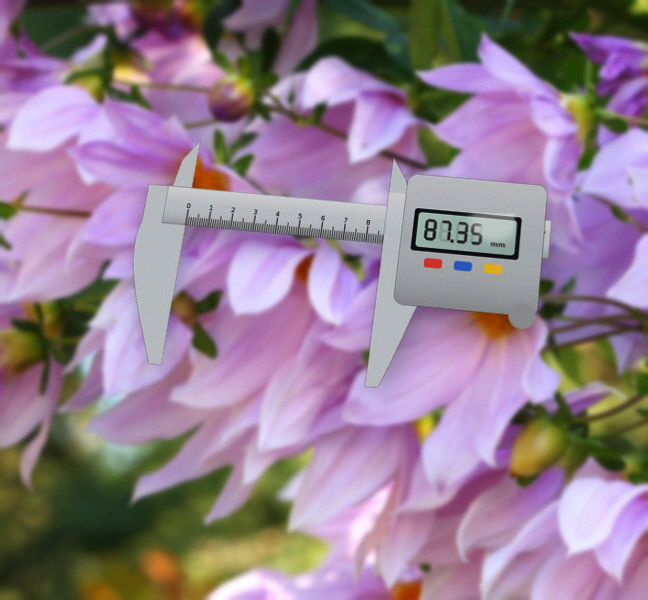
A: 87.35 (mm)
